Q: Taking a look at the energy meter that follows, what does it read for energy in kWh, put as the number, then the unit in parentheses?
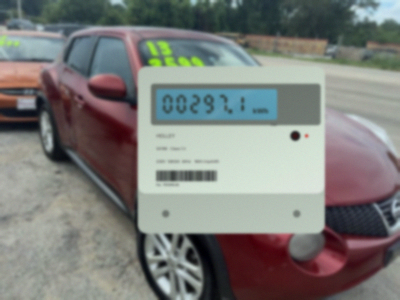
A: 297.1 (kWh)
